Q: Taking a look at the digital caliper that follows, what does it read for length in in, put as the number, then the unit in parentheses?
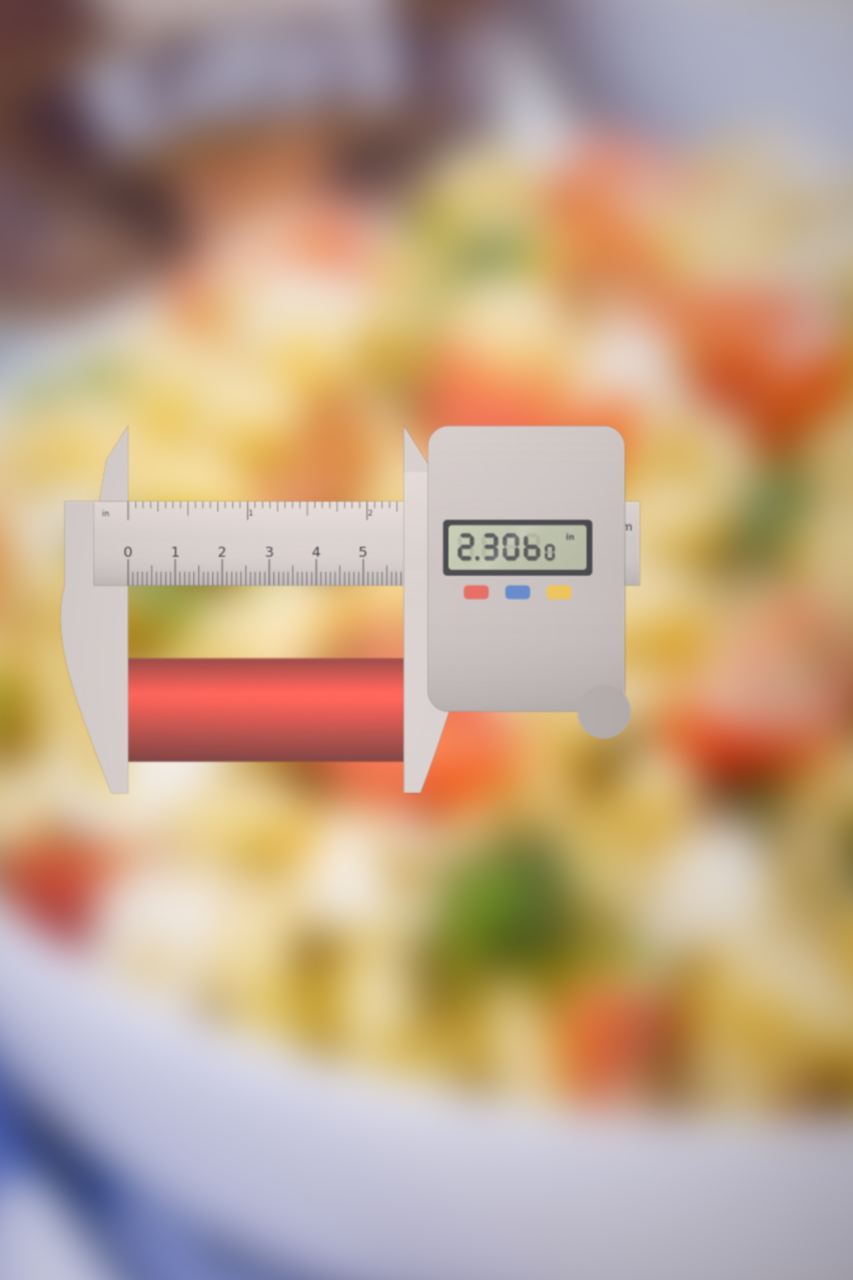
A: 2.3060 (in)
